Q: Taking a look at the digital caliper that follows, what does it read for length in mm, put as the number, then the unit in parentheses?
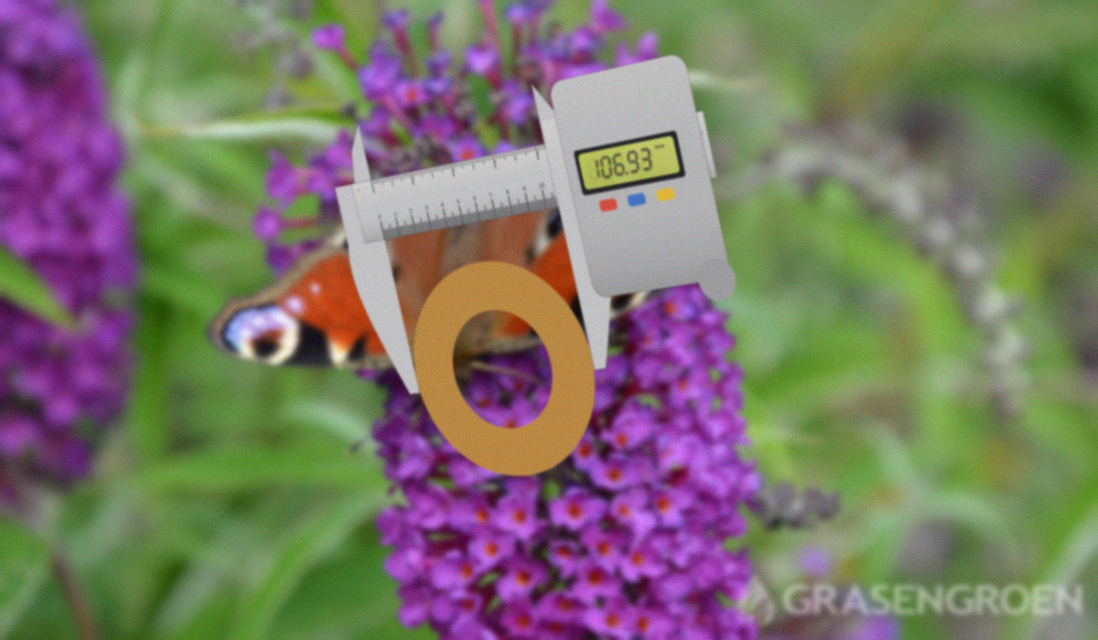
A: 106.93 (mm)
